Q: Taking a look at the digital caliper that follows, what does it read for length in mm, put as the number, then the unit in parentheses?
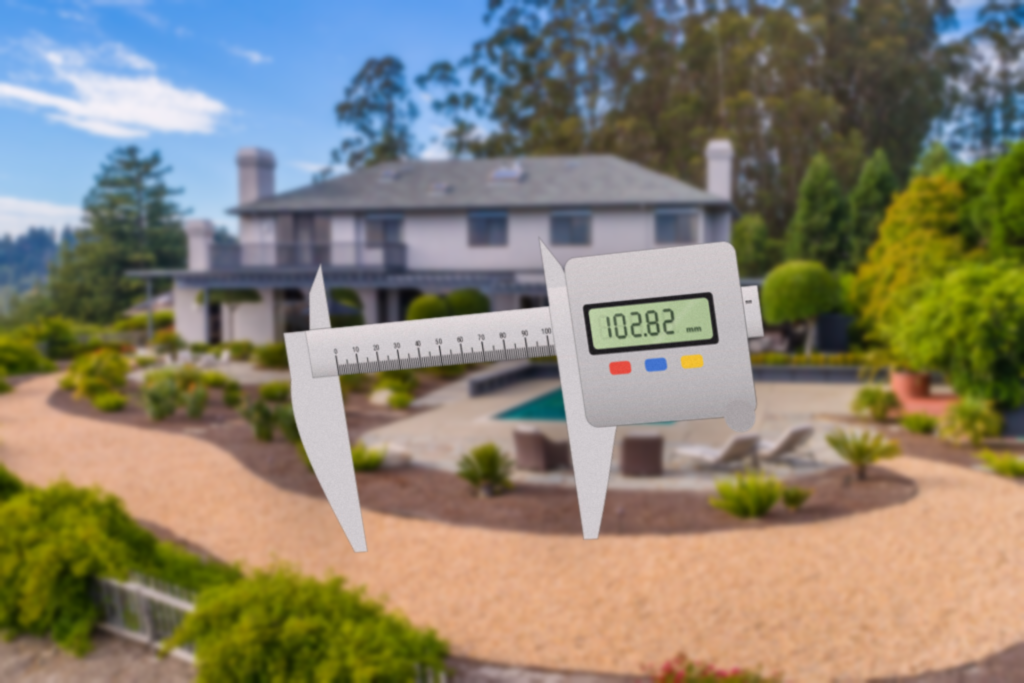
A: 102.82 (mm)
